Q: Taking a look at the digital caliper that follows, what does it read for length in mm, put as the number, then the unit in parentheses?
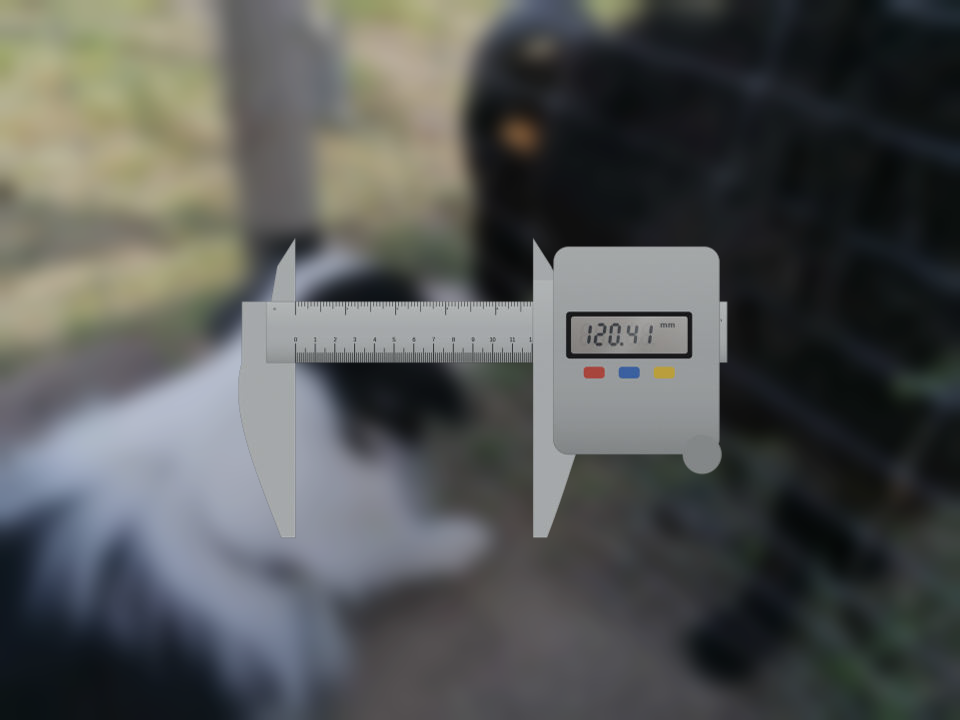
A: 120.41 (mm)
